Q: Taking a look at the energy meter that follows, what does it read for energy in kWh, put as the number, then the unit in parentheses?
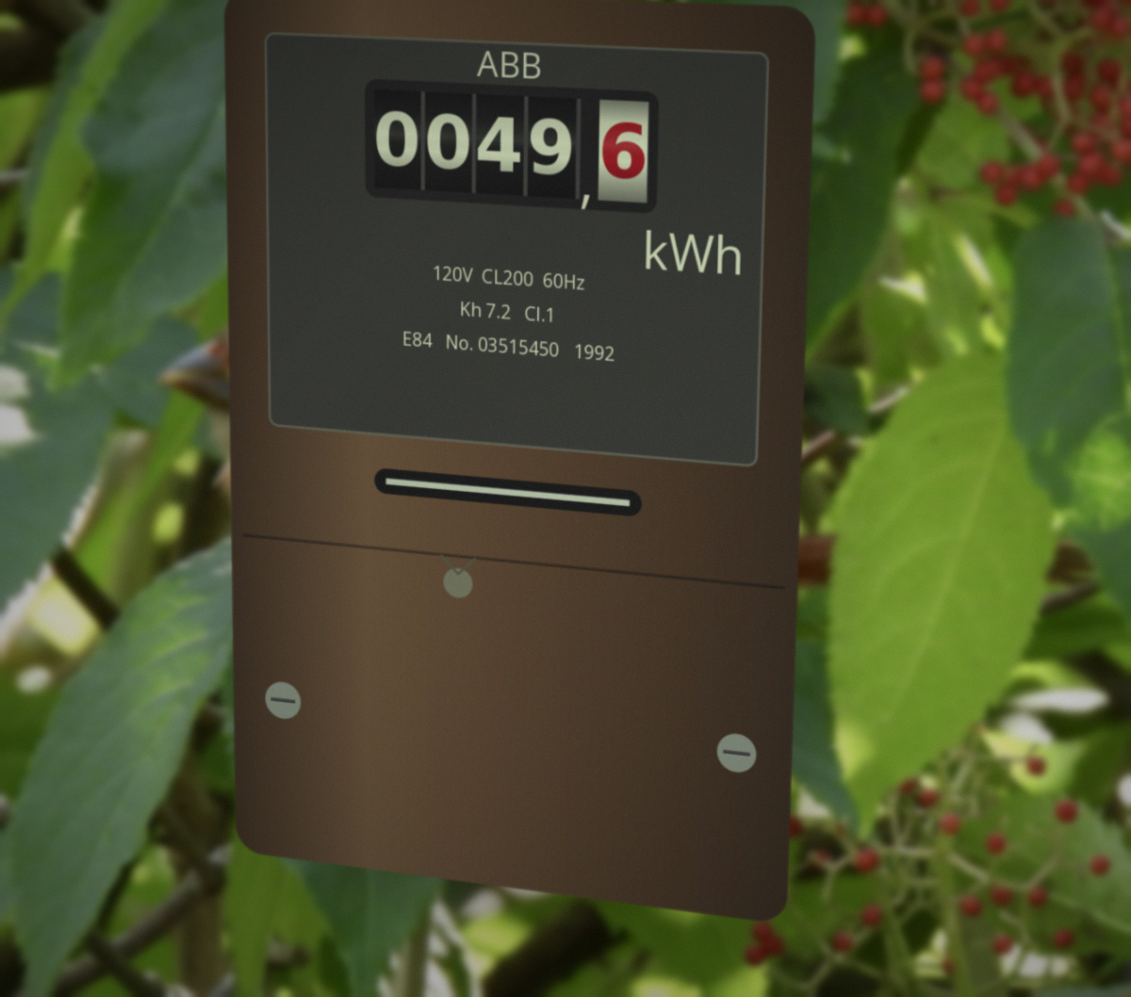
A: 49.6 (kWh)
